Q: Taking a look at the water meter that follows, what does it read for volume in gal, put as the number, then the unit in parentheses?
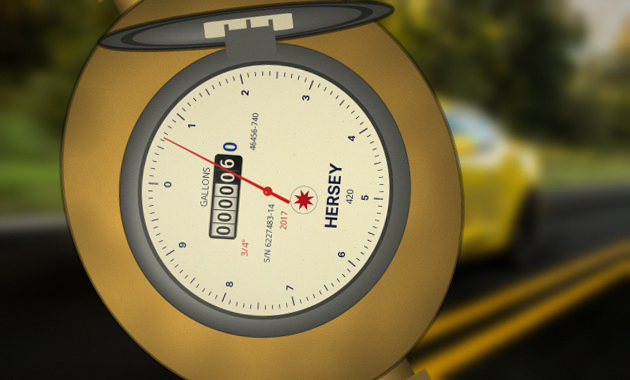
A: 60.6 (gal)
